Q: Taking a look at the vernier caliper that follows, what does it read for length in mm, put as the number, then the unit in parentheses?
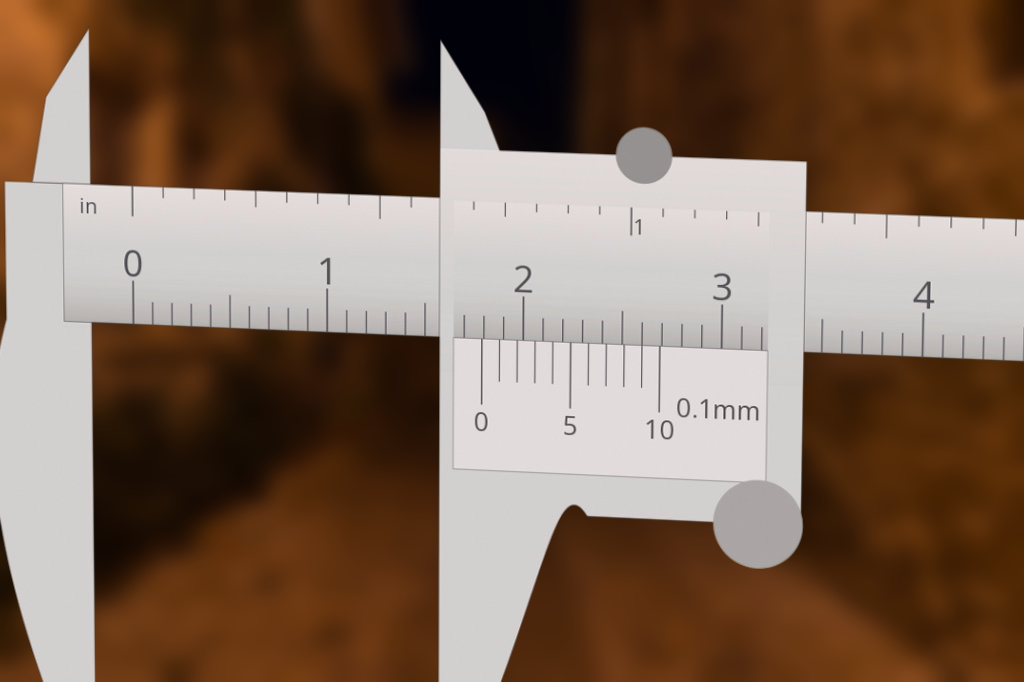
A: 17.9 (mm)
